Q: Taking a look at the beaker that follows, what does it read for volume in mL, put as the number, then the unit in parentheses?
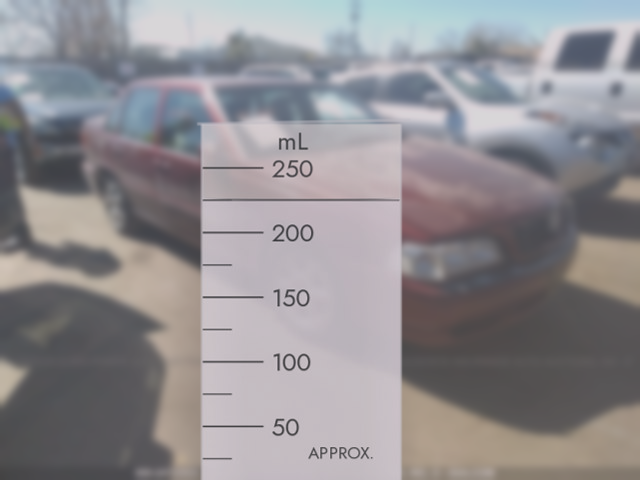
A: 225 (mL)
